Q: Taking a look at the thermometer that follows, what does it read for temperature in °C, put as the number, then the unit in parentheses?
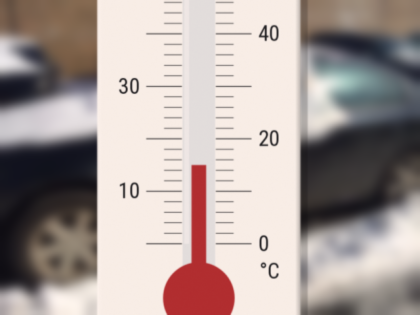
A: 15 (°C)
